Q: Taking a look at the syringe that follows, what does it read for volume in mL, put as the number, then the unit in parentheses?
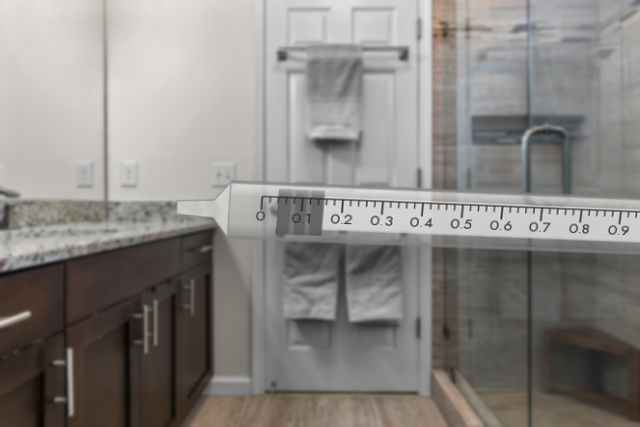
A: 0.04 (mL)
